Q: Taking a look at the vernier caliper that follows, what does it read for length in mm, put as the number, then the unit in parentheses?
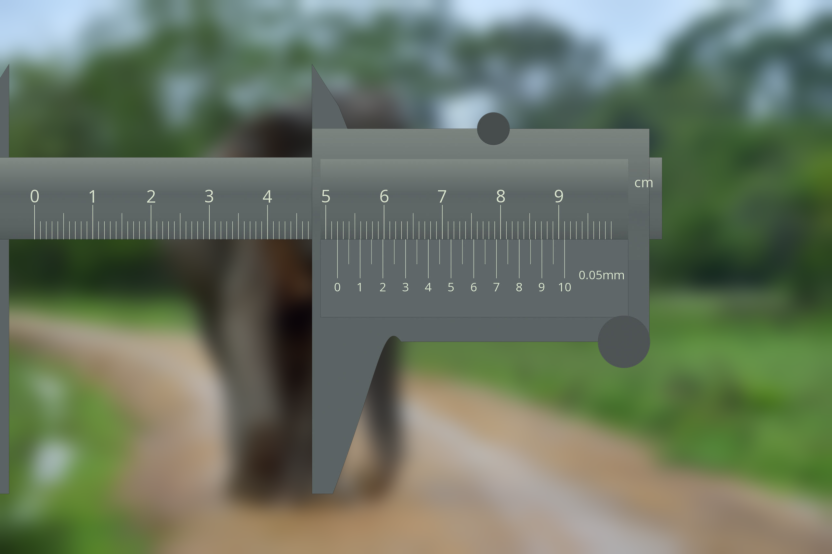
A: 52.0 (mm)
